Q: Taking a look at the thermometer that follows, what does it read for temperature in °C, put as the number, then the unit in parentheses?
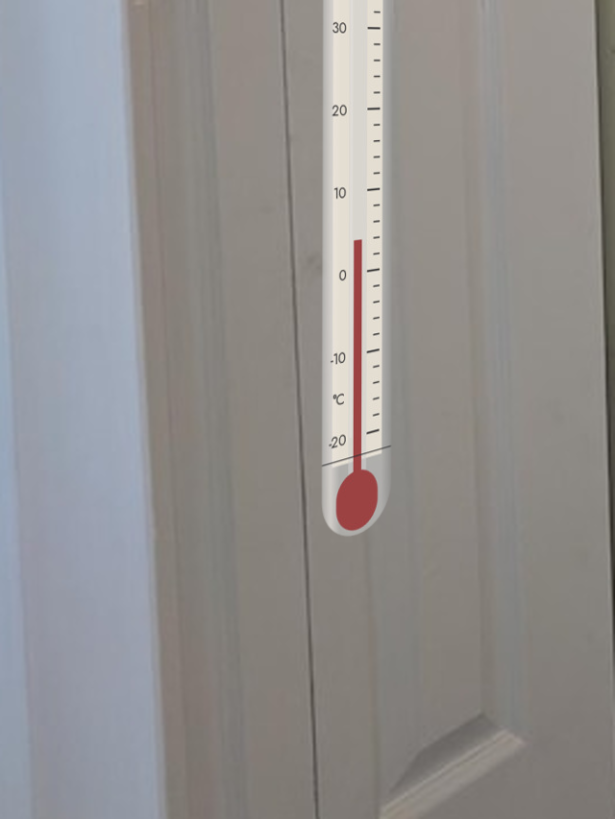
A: 4 (°C)
